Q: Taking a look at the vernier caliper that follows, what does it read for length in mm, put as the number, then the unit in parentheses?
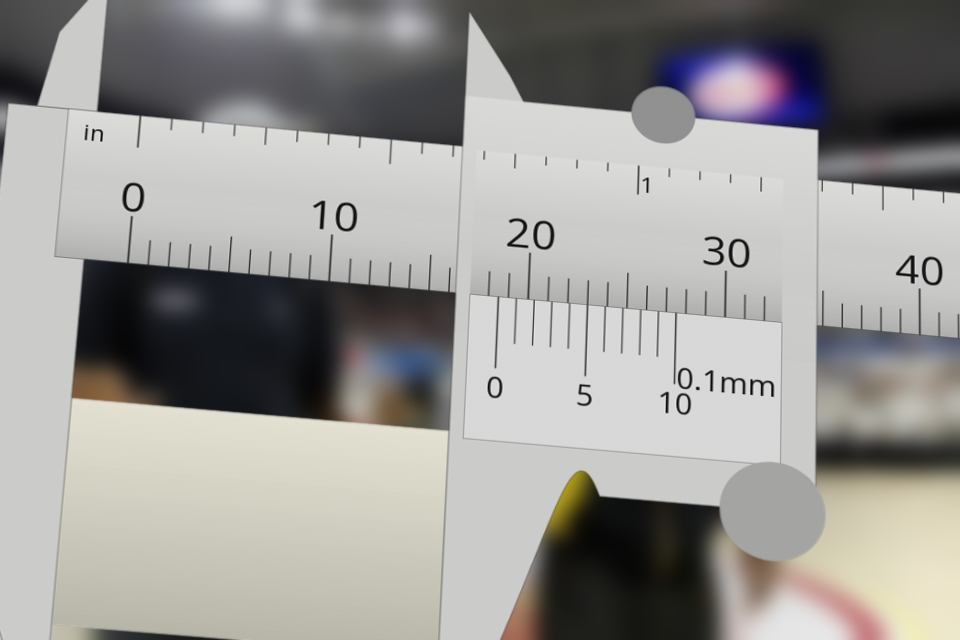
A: 18.5 (mm)
